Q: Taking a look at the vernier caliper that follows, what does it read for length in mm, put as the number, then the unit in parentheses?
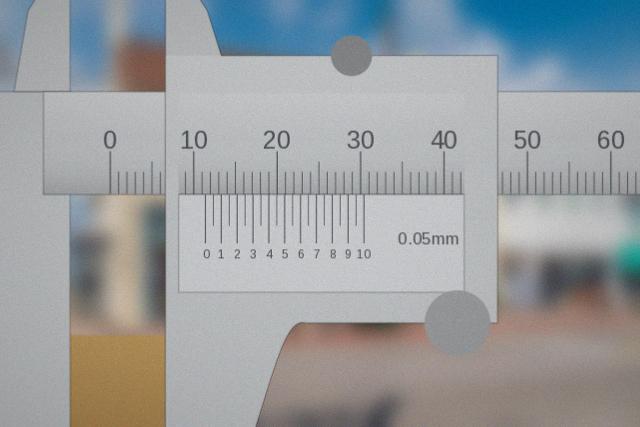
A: 11.4 (mm)
